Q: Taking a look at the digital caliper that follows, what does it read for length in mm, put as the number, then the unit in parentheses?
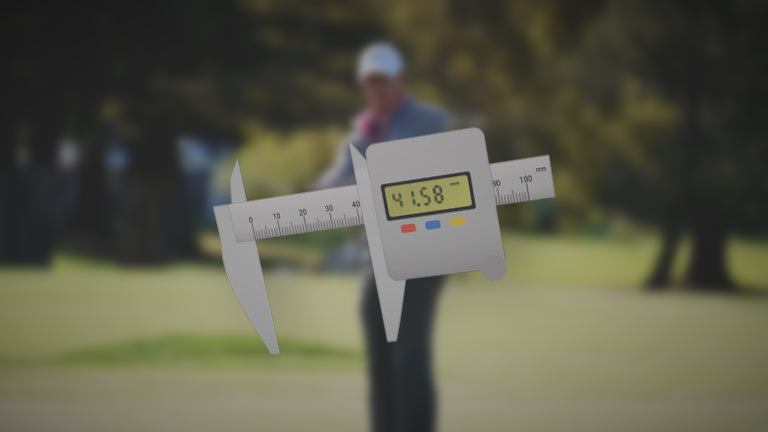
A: 41.58 (mm)
